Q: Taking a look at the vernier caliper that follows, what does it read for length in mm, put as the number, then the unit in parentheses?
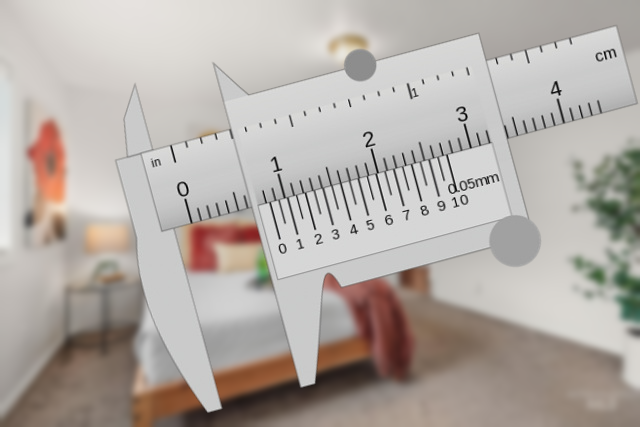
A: 8.4 (mm)
